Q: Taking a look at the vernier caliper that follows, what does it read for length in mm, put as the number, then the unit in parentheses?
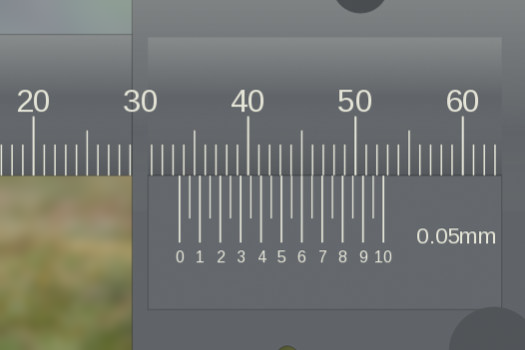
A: 33.6 (mm)
